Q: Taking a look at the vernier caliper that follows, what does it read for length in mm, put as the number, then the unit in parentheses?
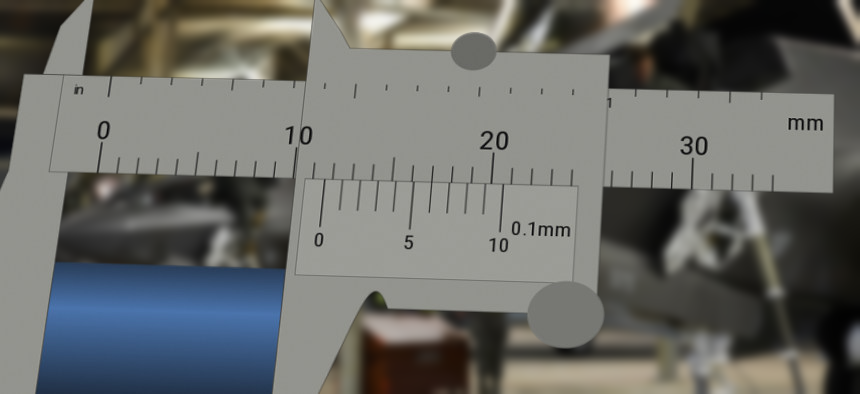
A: 11.6 (mm)
